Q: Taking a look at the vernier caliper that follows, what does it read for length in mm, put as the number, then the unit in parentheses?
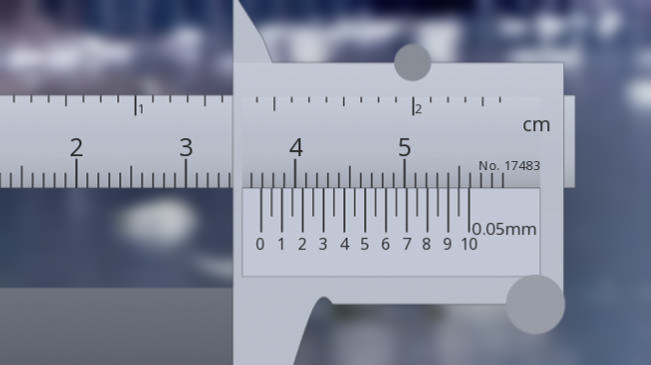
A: 36.9 (mm)
